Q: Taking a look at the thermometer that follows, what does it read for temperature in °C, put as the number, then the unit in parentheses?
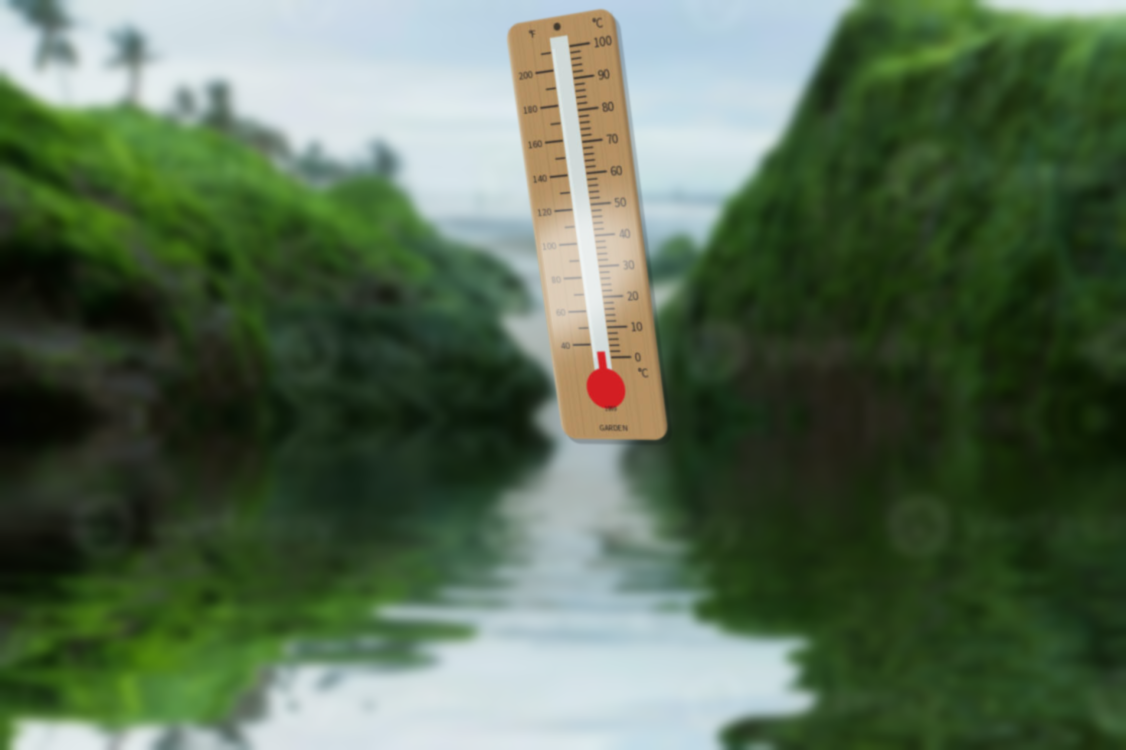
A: 2 (°C)
